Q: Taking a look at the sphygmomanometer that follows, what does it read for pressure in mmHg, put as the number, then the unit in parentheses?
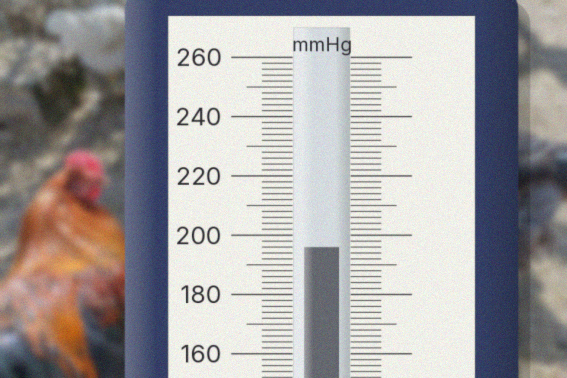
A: 196 (mmHg)
